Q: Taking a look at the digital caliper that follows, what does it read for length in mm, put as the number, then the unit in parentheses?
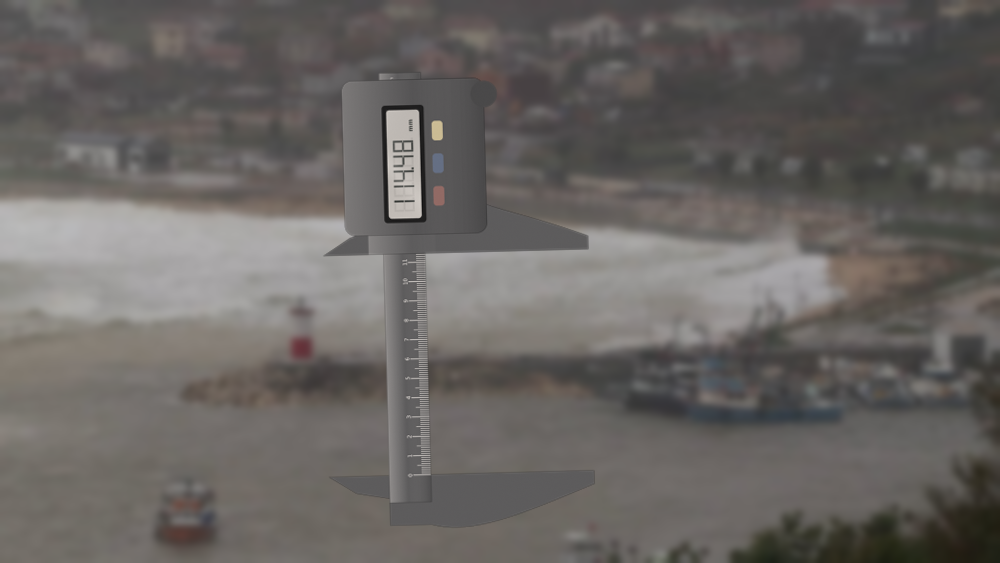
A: 114.48 (mm)
